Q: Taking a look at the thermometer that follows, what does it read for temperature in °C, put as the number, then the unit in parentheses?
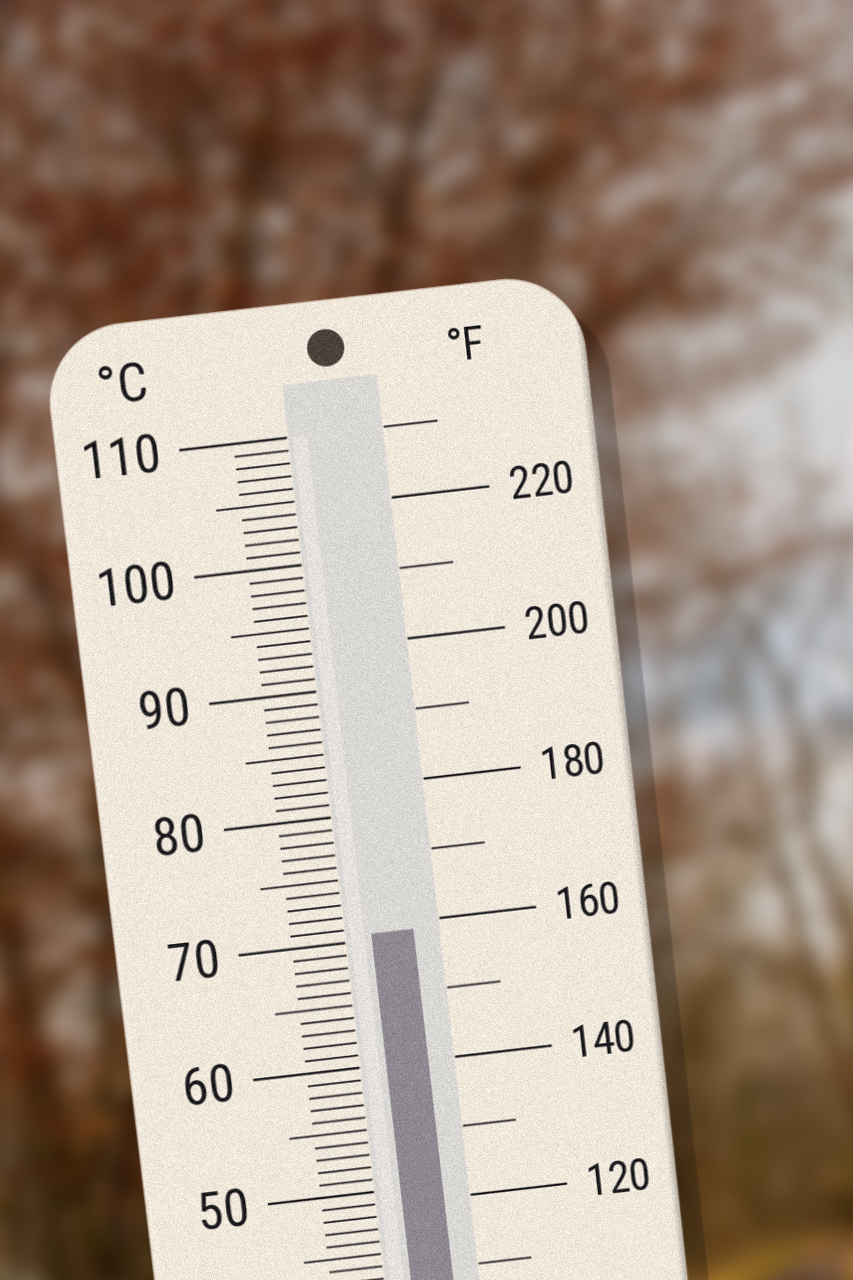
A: 70.5 (°C)
